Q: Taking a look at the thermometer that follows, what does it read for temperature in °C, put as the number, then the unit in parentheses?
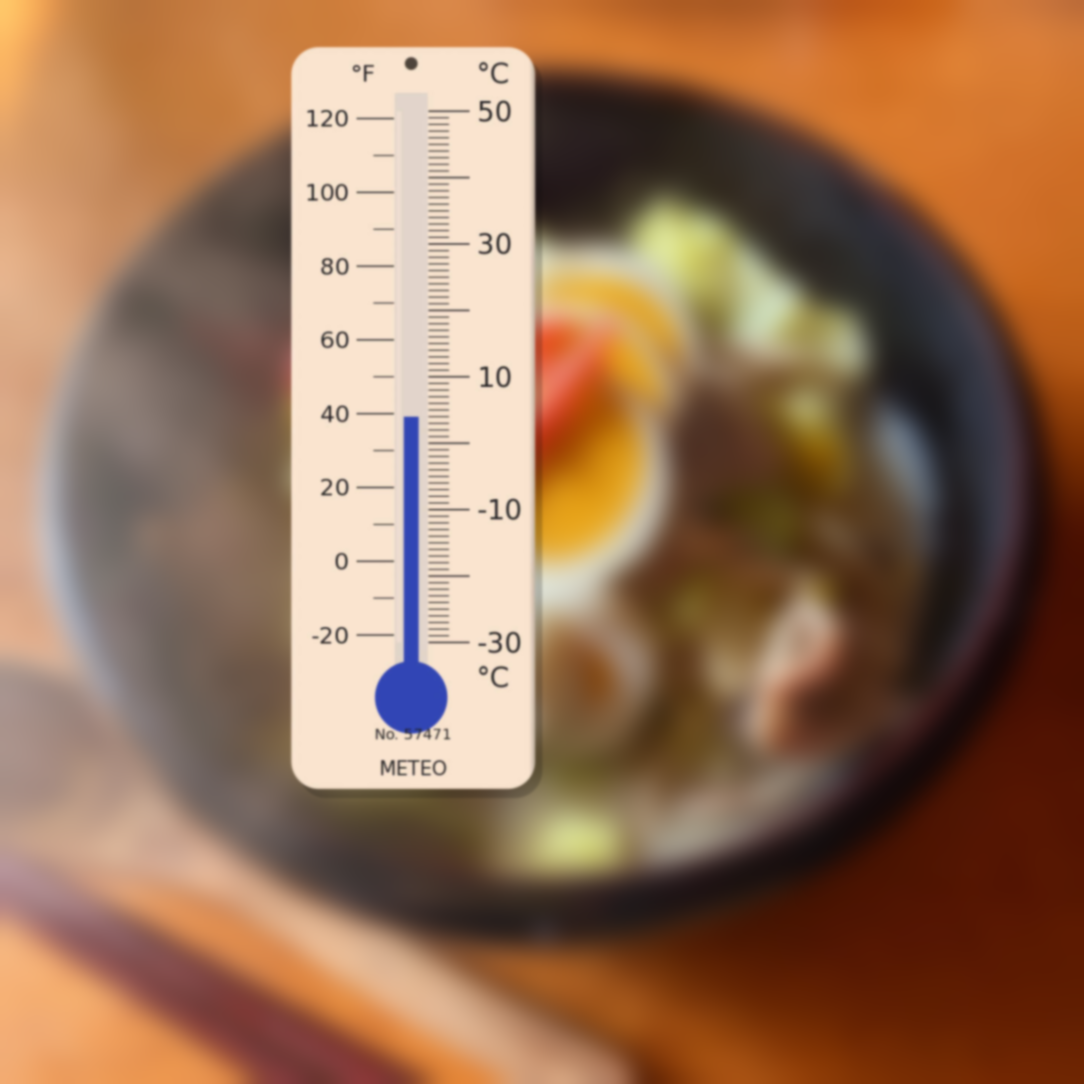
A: 4 (°C)
